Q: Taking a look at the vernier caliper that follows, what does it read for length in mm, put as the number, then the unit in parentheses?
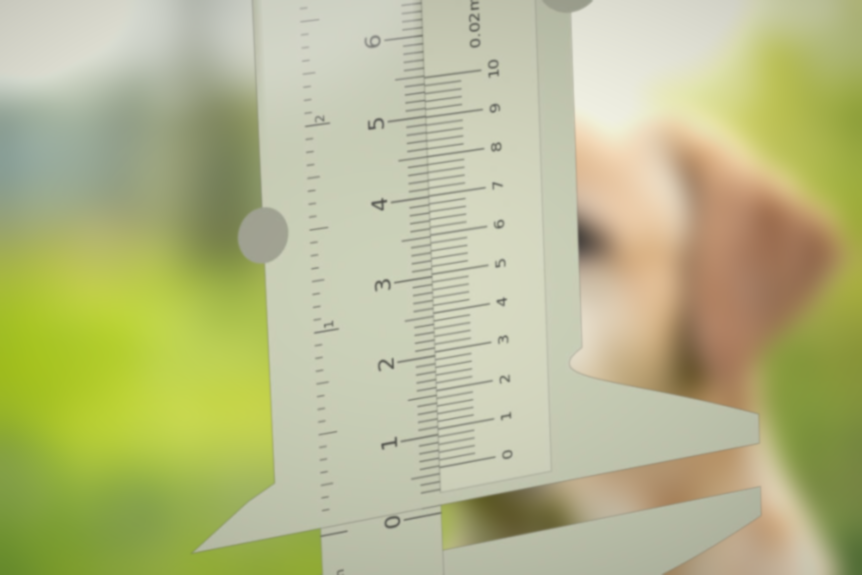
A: 5.8 (mm)
